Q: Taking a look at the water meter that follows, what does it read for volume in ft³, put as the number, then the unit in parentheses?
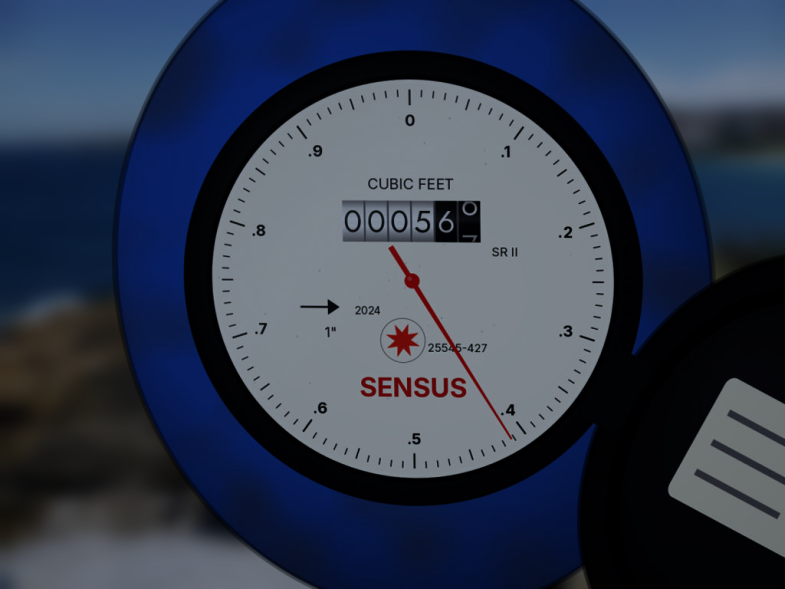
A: 566.41 (ft³)
